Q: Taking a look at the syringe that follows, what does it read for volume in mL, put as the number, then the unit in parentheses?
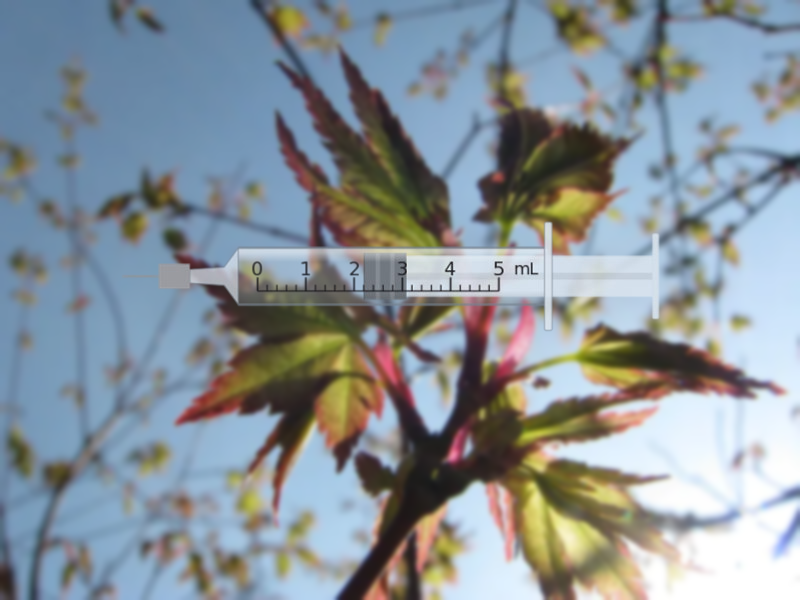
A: 2.2 (mL)
